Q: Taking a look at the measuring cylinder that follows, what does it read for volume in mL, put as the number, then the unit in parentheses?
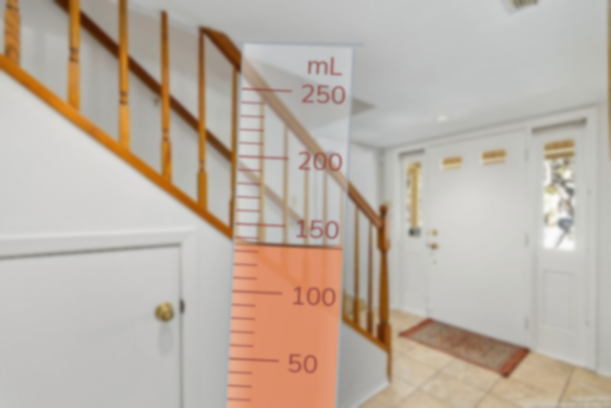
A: 135 (mL)
